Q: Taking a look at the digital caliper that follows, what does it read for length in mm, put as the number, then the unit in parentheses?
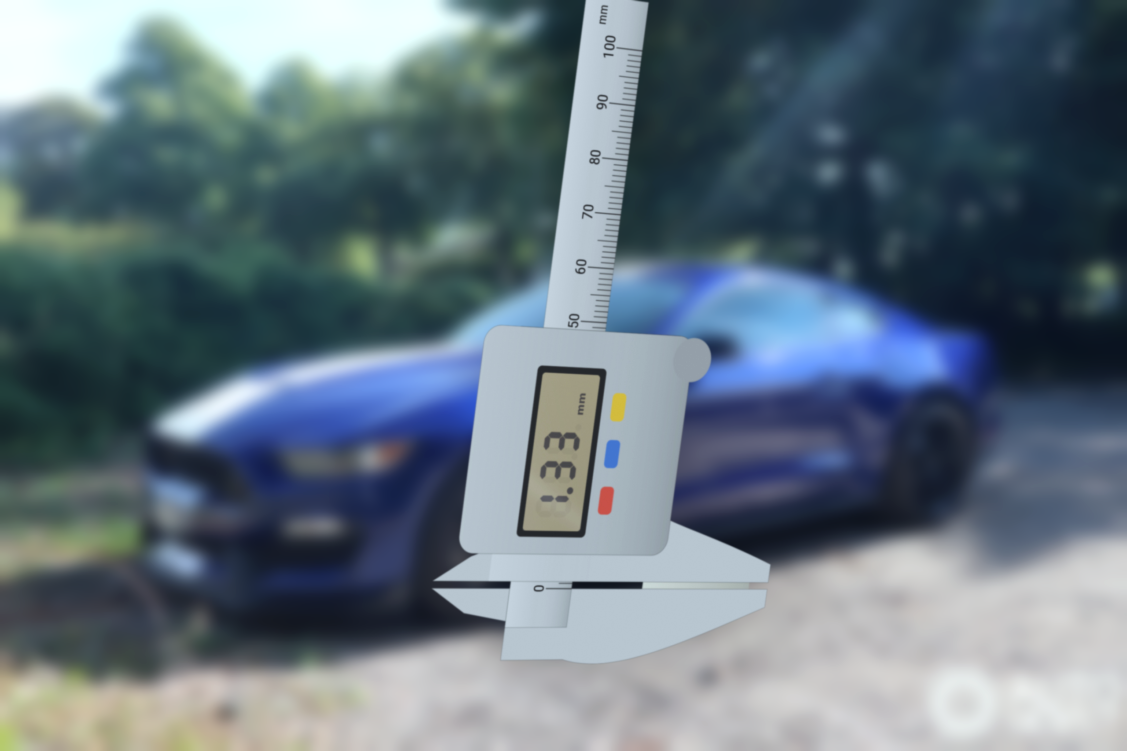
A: 1.33 (mm)
